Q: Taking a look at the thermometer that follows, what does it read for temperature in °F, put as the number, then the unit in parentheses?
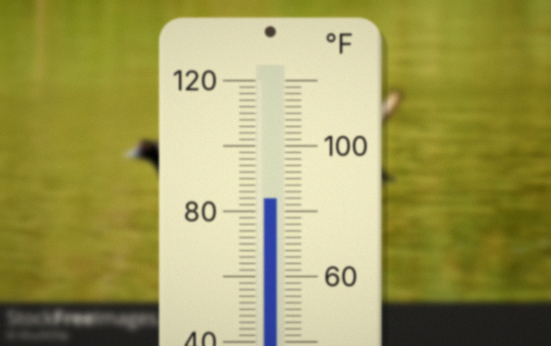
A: 84 (°F)
